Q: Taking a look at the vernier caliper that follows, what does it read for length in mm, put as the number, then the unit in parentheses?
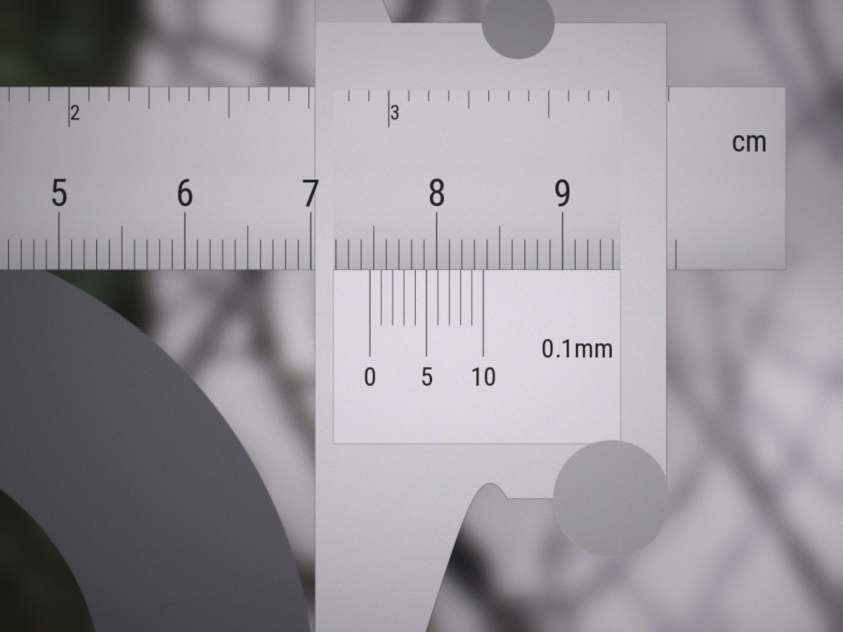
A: 74.7 (mm)
